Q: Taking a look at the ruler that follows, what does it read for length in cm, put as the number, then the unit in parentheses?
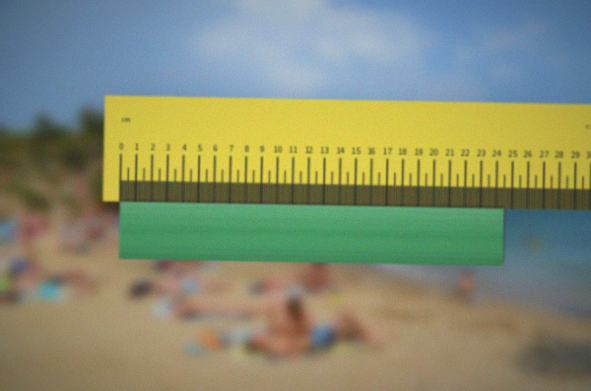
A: 24.5 (cm)
